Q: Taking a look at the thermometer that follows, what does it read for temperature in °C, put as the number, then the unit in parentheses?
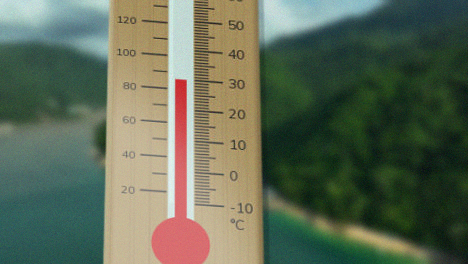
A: 30 (°C)
